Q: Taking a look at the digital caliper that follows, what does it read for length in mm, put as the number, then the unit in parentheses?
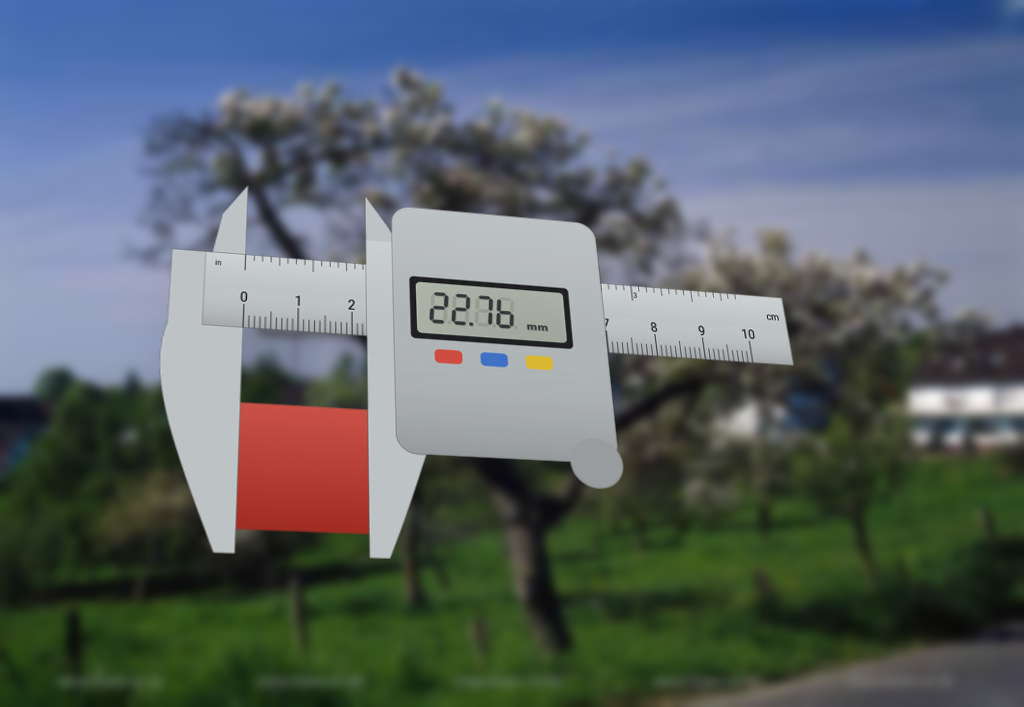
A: 22.76 (mm)
